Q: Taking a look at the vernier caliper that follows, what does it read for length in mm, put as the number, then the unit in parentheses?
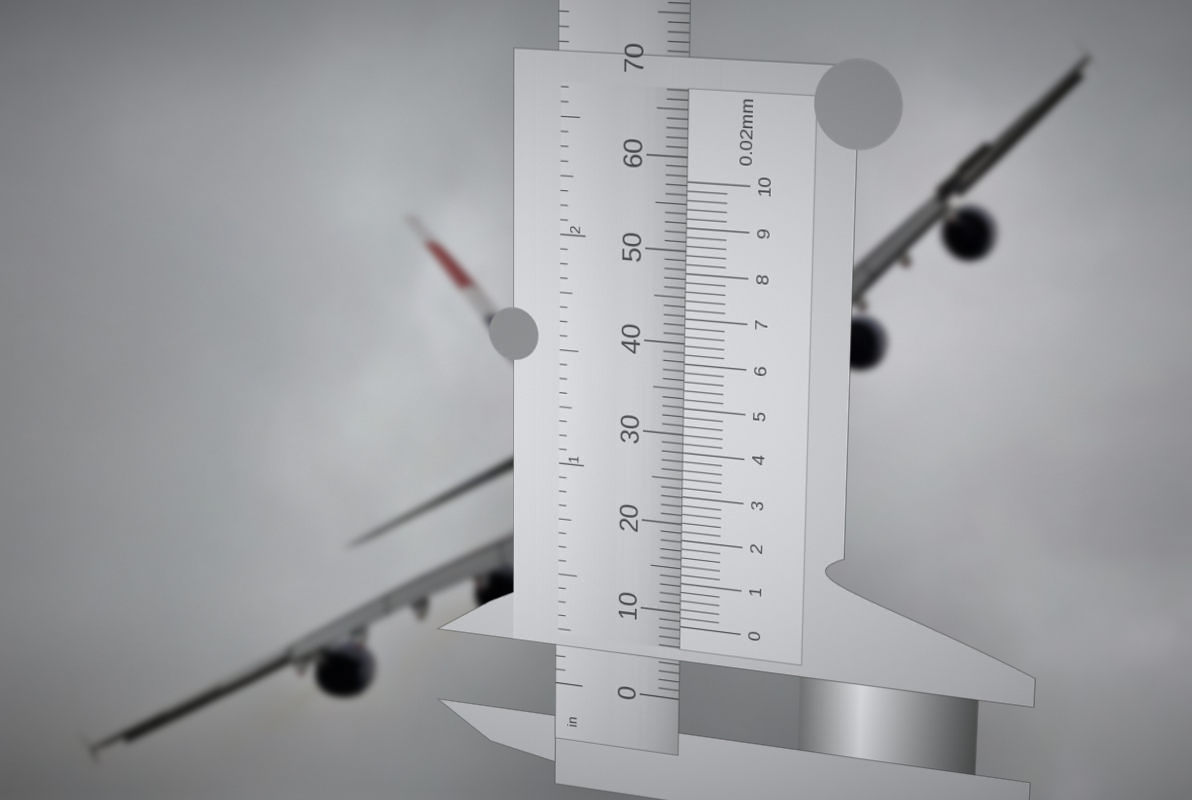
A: 8.4 (mm)
